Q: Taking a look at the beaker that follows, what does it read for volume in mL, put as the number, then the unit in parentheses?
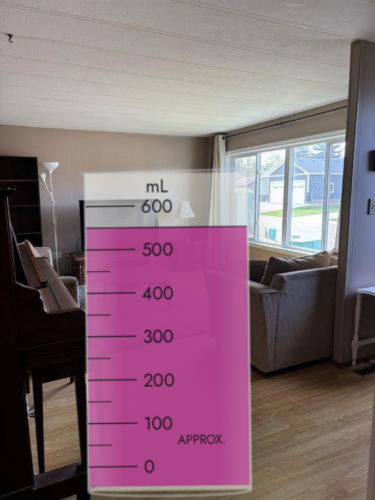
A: 550 (mL)
